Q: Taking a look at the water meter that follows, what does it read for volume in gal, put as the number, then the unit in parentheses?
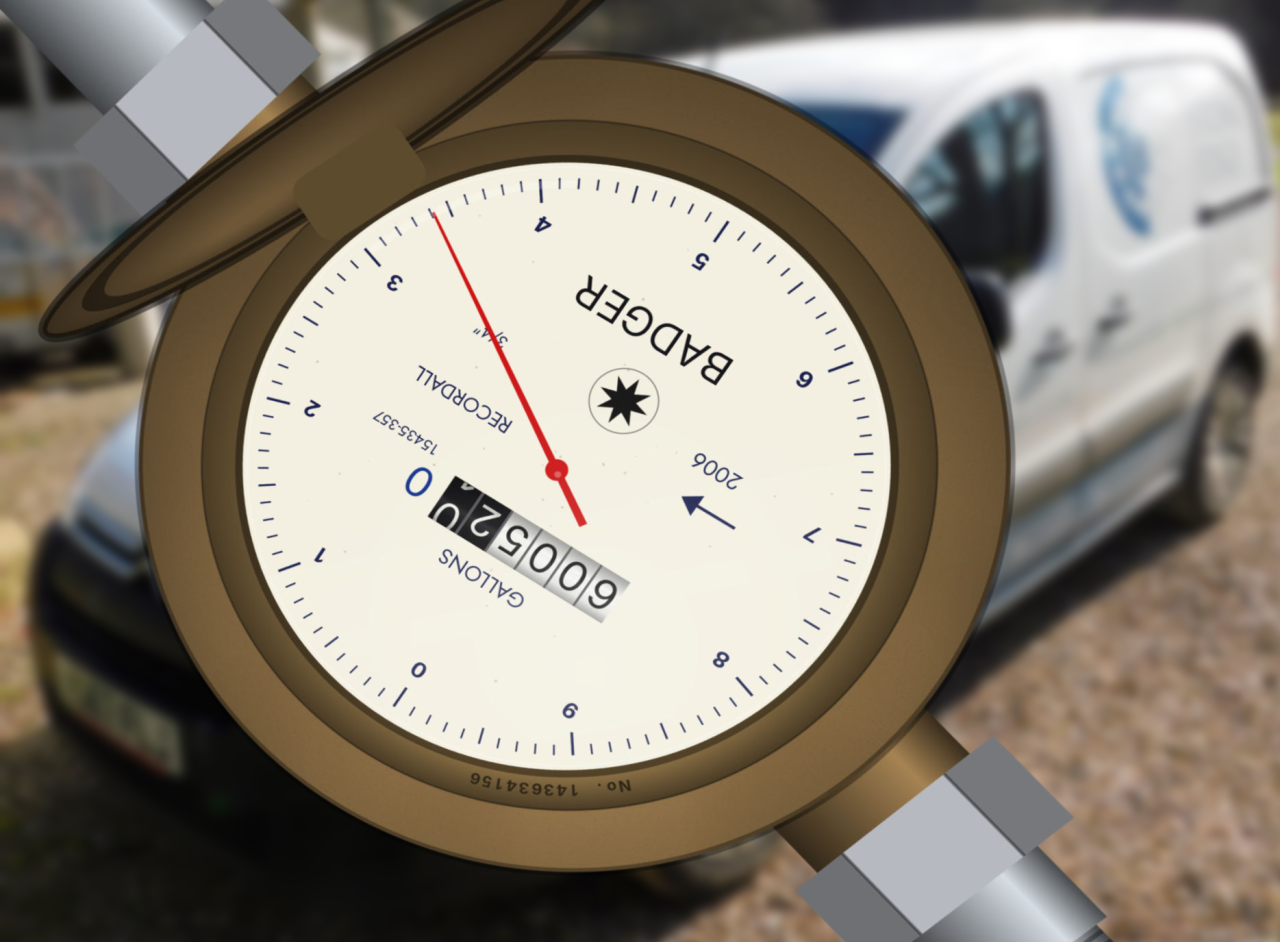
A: 6005203.4 (gal)
